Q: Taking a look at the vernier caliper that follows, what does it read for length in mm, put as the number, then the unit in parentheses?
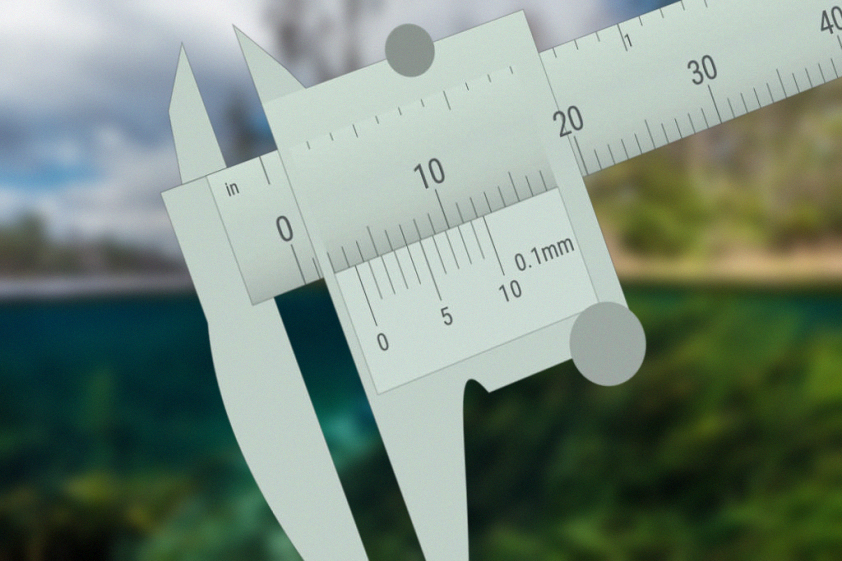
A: 3.4 (mm)
